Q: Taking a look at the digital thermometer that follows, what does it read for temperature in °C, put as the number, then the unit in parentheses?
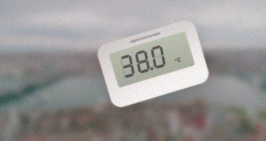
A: 38.0 (°C)
